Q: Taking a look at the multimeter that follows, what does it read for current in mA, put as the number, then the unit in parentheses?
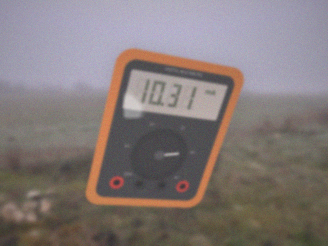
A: 10.31 (mA)
